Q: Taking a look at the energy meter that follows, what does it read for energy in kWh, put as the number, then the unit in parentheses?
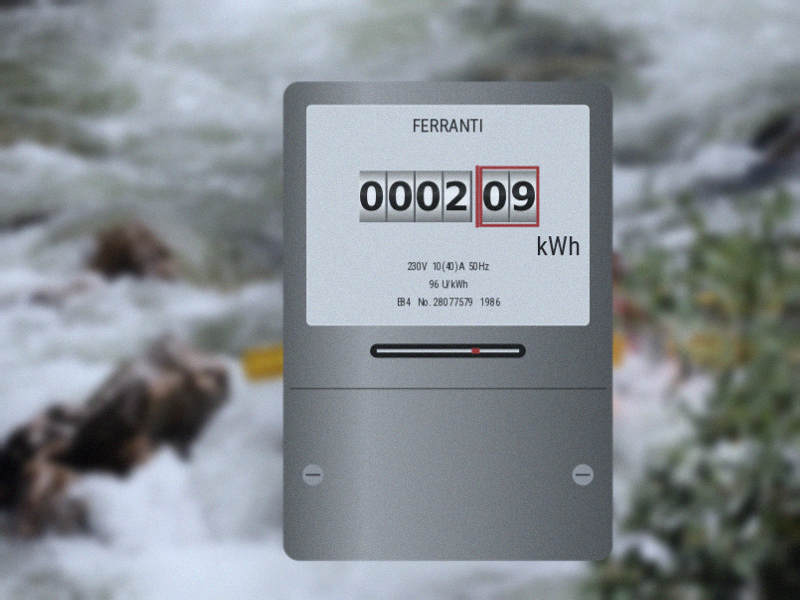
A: 2.09 (kWh)
